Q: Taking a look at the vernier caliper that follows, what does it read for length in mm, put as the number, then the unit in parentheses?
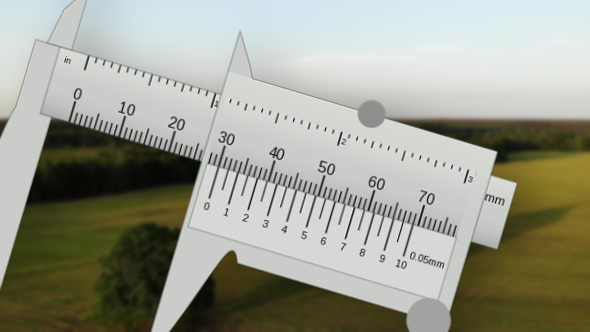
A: 30.0 (mm)
